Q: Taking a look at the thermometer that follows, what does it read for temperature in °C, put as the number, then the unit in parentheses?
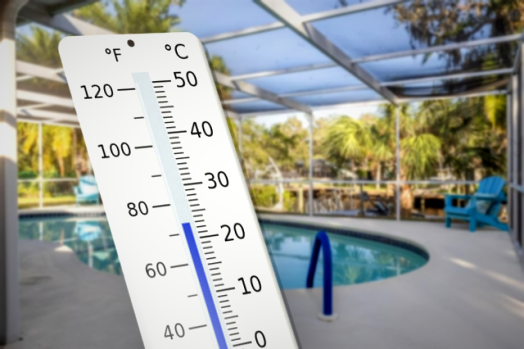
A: 23 (°C)
